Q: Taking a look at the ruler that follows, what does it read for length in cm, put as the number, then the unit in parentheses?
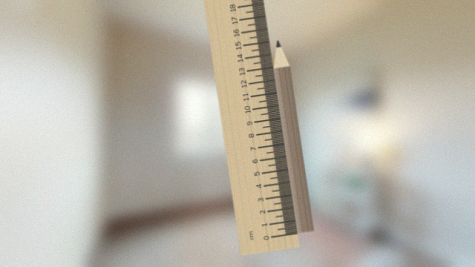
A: 15 (cm)
